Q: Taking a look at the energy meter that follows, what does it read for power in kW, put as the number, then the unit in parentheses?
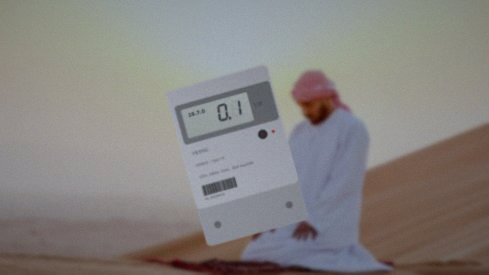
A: 0.1 (kW)
